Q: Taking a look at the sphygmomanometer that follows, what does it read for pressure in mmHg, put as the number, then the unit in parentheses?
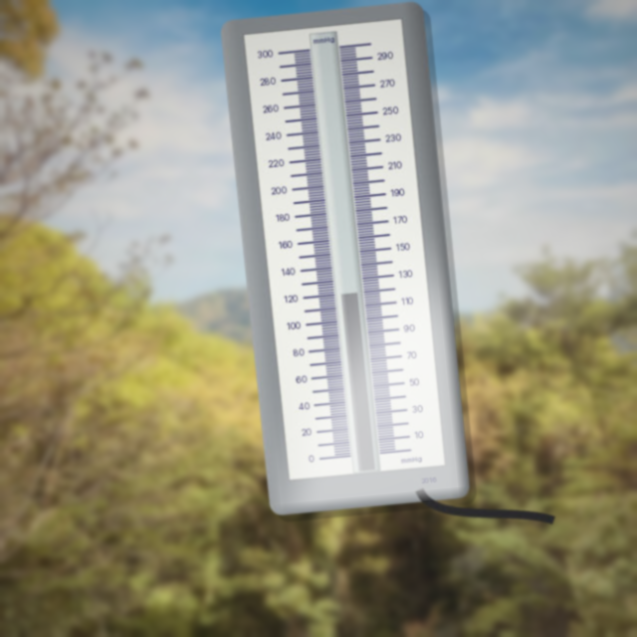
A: 120 (mmHg)
